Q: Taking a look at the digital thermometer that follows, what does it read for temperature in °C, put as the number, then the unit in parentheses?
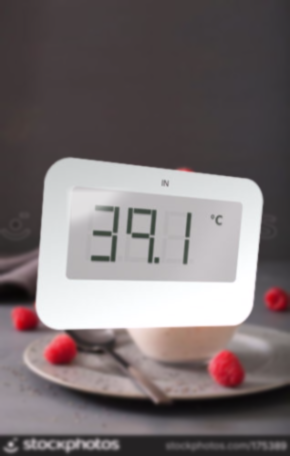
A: 39.1 (°C)
